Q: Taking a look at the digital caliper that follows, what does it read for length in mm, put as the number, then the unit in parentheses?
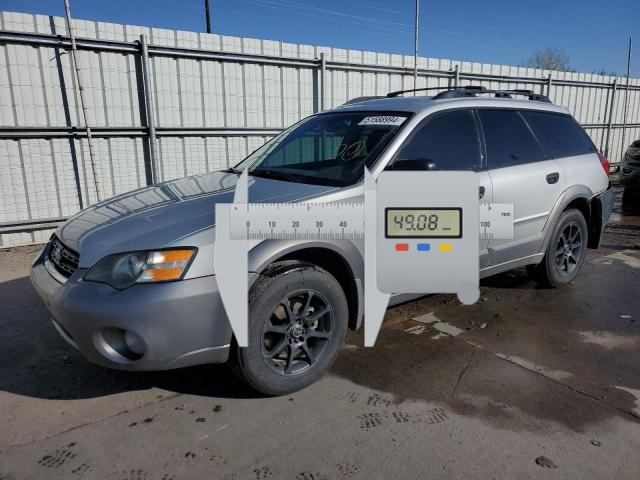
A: 49.08 (mm)
